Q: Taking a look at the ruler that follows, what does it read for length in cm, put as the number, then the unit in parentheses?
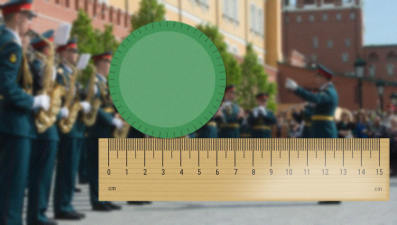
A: 6.5 (cm)
